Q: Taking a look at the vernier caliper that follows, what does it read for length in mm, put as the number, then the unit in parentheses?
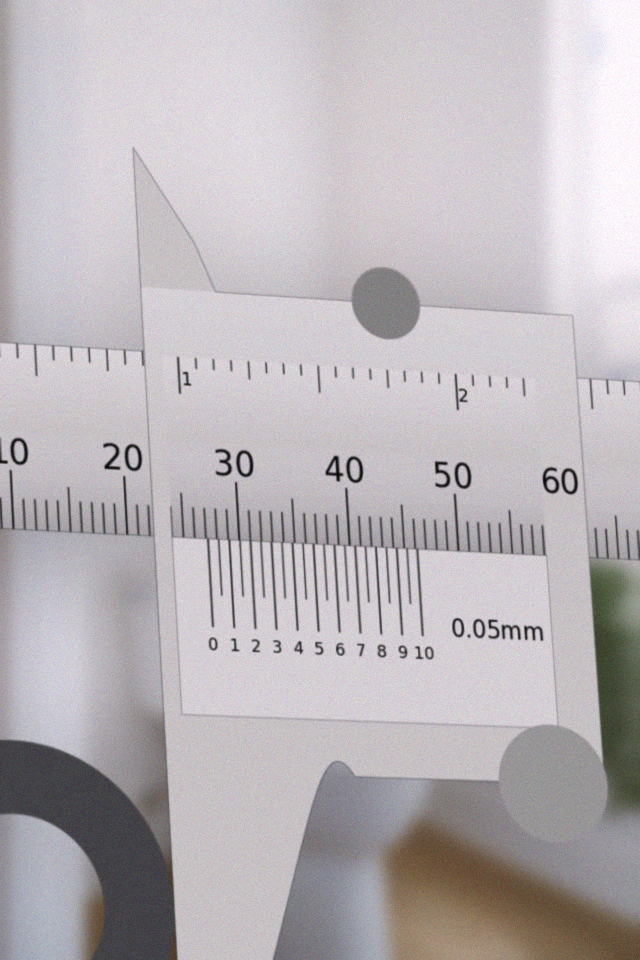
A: 27.2 (mm)
